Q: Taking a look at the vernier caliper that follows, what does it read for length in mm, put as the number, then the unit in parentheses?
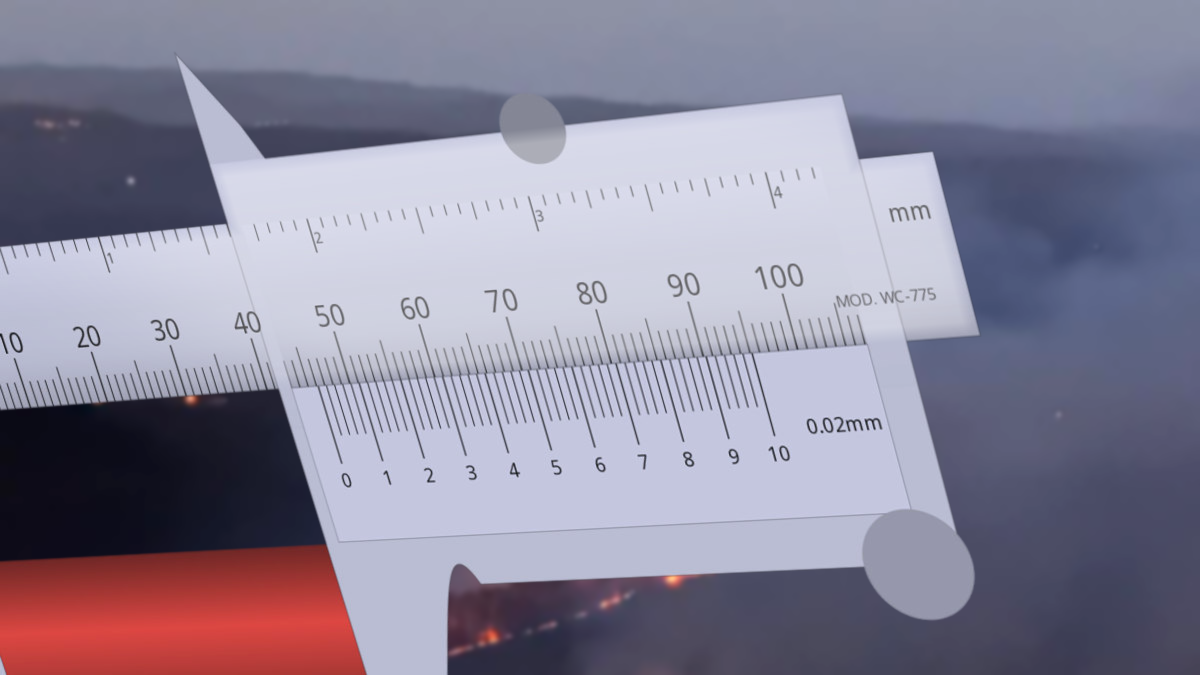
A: 46.2 (mm)
